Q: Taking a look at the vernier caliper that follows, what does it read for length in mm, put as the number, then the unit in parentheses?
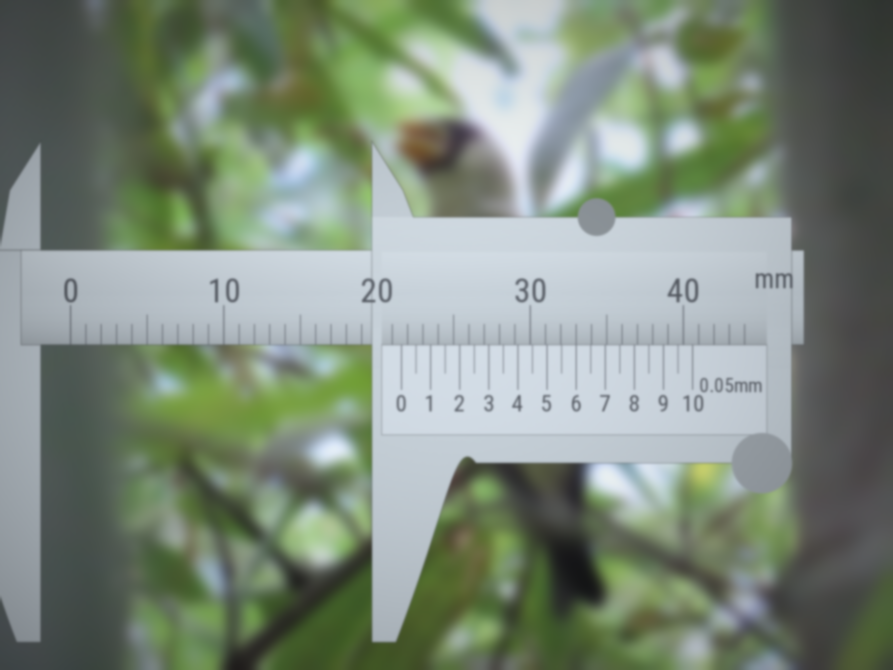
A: 21.6 (mm)
